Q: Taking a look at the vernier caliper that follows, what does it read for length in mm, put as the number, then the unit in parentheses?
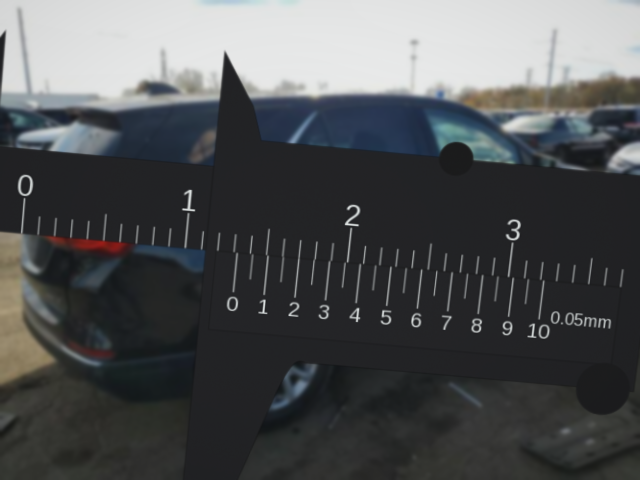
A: 13.2 (mm)
